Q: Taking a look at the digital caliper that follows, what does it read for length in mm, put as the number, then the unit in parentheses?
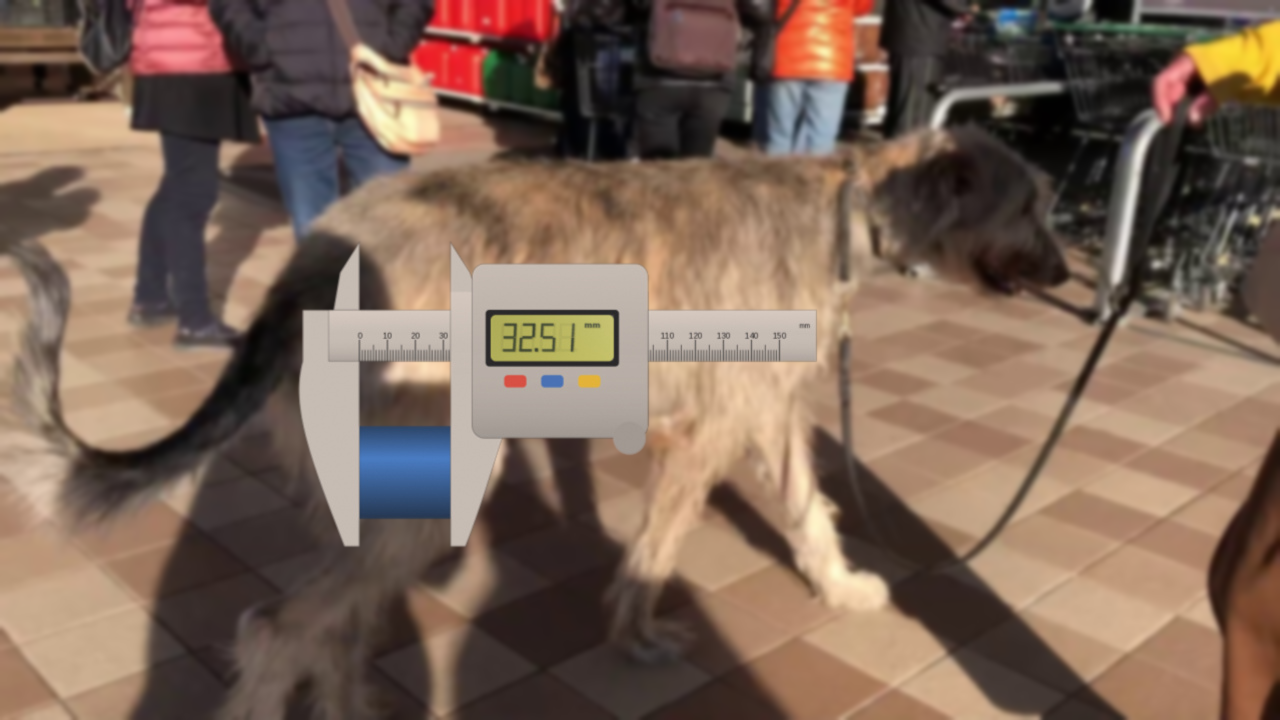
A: 32.51 (mm)
